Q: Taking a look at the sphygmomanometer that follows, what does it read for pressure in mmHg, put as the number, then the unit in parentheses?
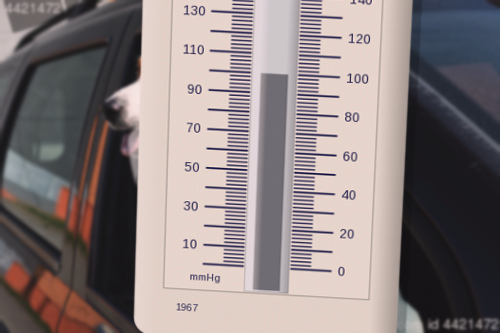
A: 100 (mmHg)
